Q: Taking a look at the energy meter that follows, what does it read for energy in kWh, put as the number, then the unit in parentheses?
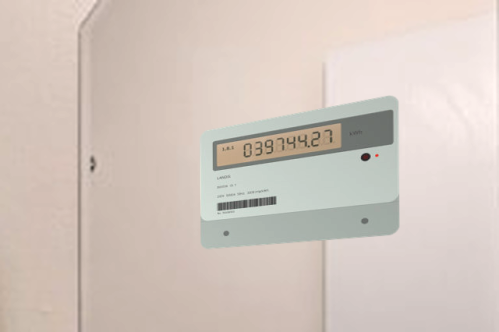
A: 39744.27 (kWh)
